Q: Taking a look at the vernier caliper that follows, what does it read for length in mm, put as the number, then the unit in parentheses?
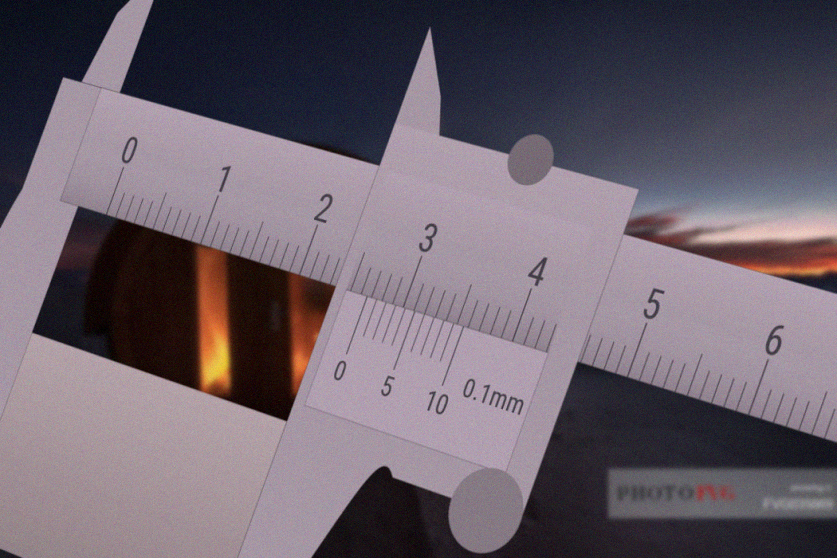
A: 26.6 (mm)
